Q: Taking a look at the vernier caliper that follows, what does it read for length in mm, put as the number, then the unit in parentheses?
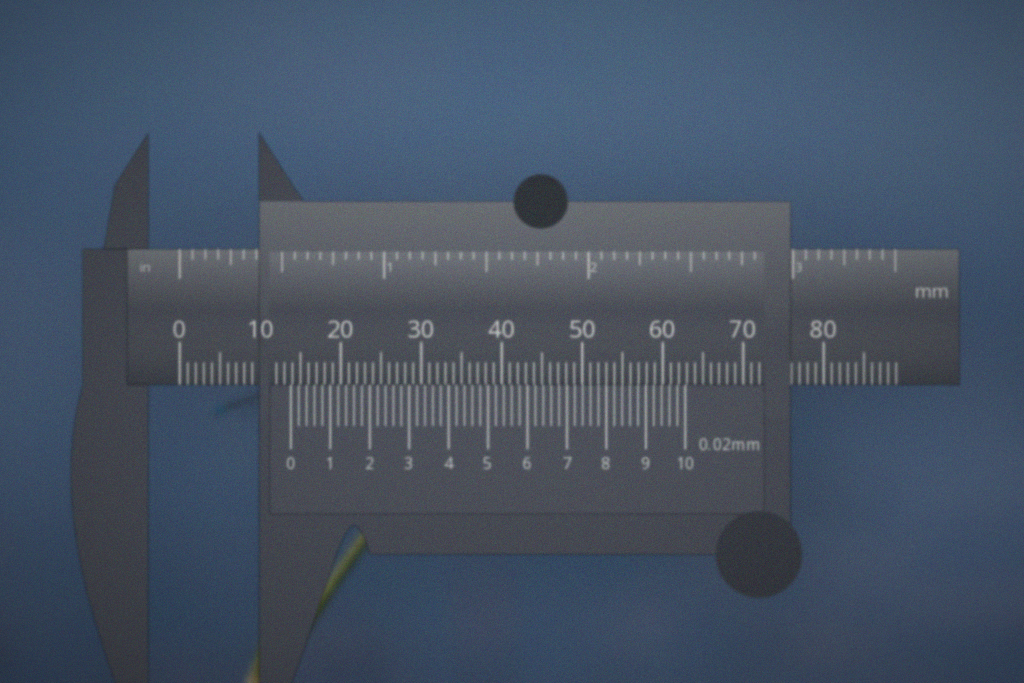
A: 13.8 (mm)
